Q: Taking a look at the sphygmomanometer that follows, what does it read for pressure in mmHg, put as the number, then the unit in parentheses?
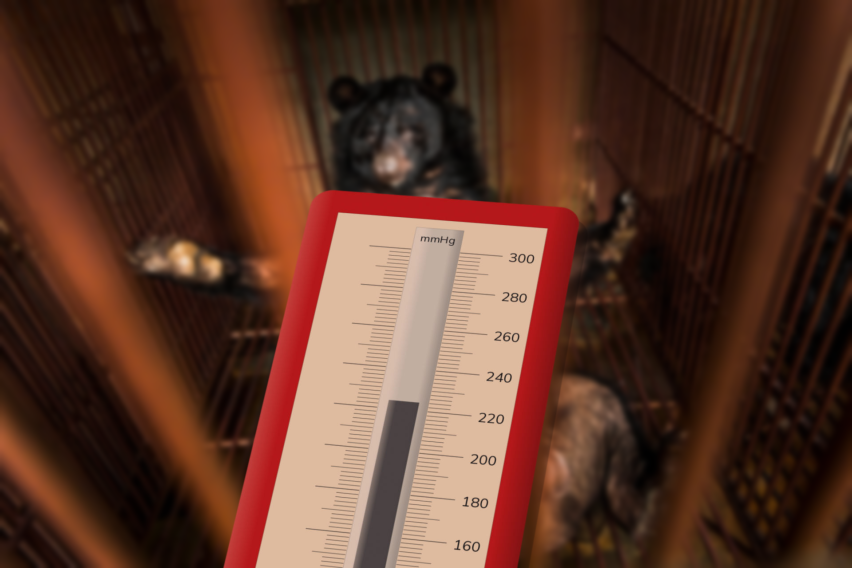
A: 224 (mmHg)
